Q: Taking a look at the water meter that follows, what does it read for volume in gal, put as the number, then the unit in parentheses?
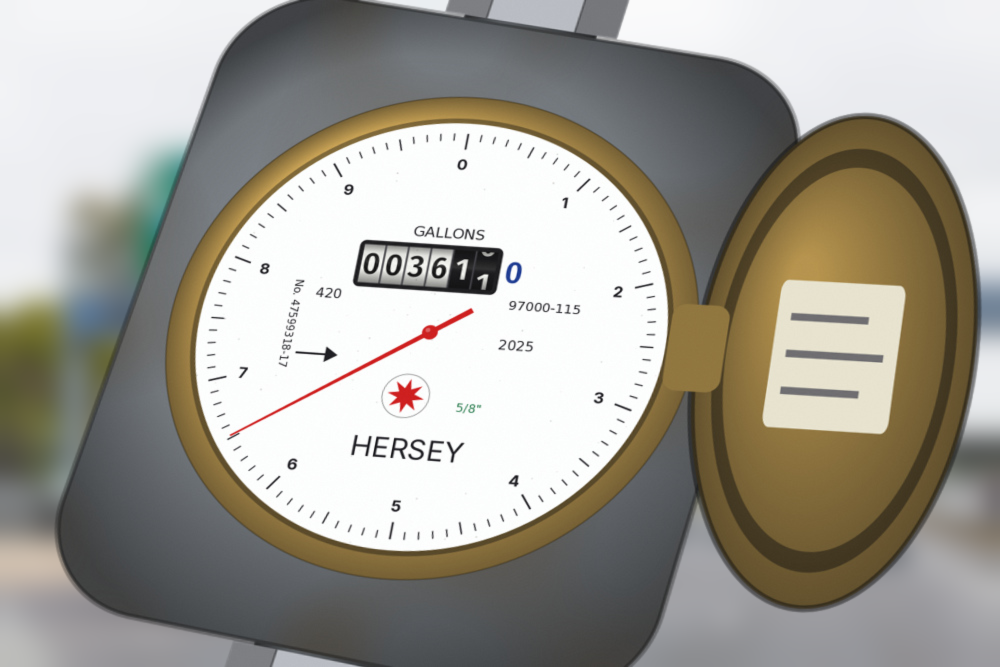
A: 36106.5 (gal)
